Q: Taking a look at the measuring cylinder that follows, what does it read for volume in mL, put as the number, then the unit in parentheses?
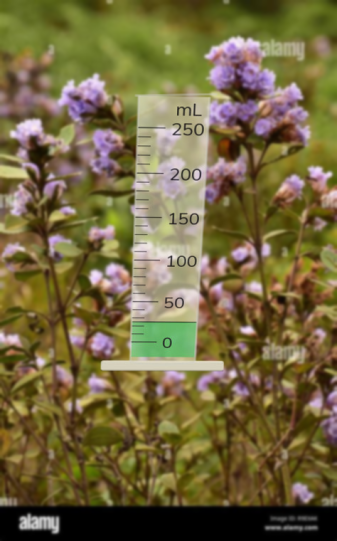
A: 25 (mL)
